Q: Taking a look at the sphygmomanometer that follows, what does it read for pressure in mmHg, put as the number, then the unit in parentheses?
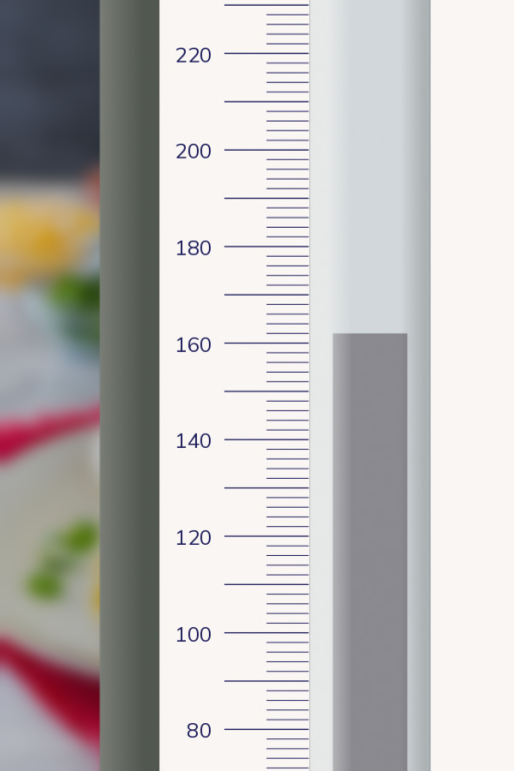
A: 162 (mmHg)
